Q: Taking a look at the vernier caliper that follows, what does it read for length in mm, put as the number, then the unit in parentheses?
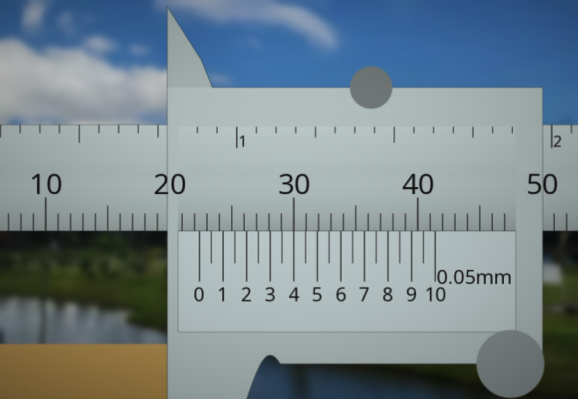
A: 22.4 (mm)
